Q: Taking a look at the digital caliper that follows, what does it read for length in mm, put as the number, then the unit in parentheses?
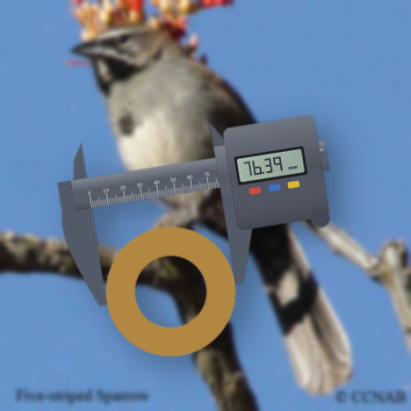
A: 76.39 (mm)
